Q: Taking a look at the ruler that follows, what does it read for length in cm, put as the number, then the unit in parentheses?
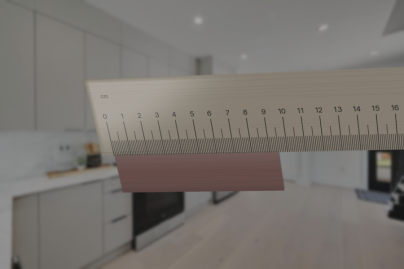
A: 9.5 (cm)
